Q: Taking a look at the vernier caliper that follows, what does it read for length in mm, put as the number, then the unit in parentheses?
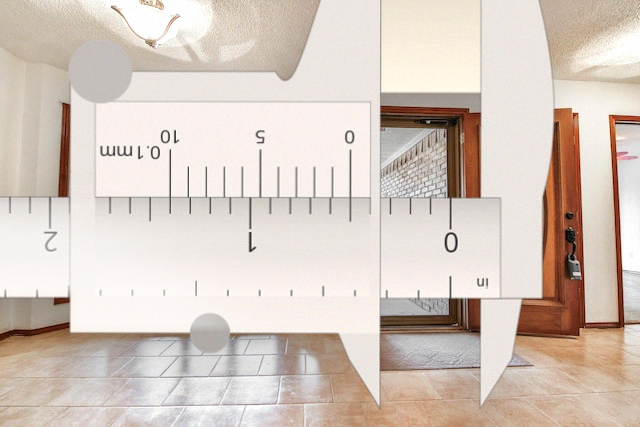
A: 5.0 (mm)
